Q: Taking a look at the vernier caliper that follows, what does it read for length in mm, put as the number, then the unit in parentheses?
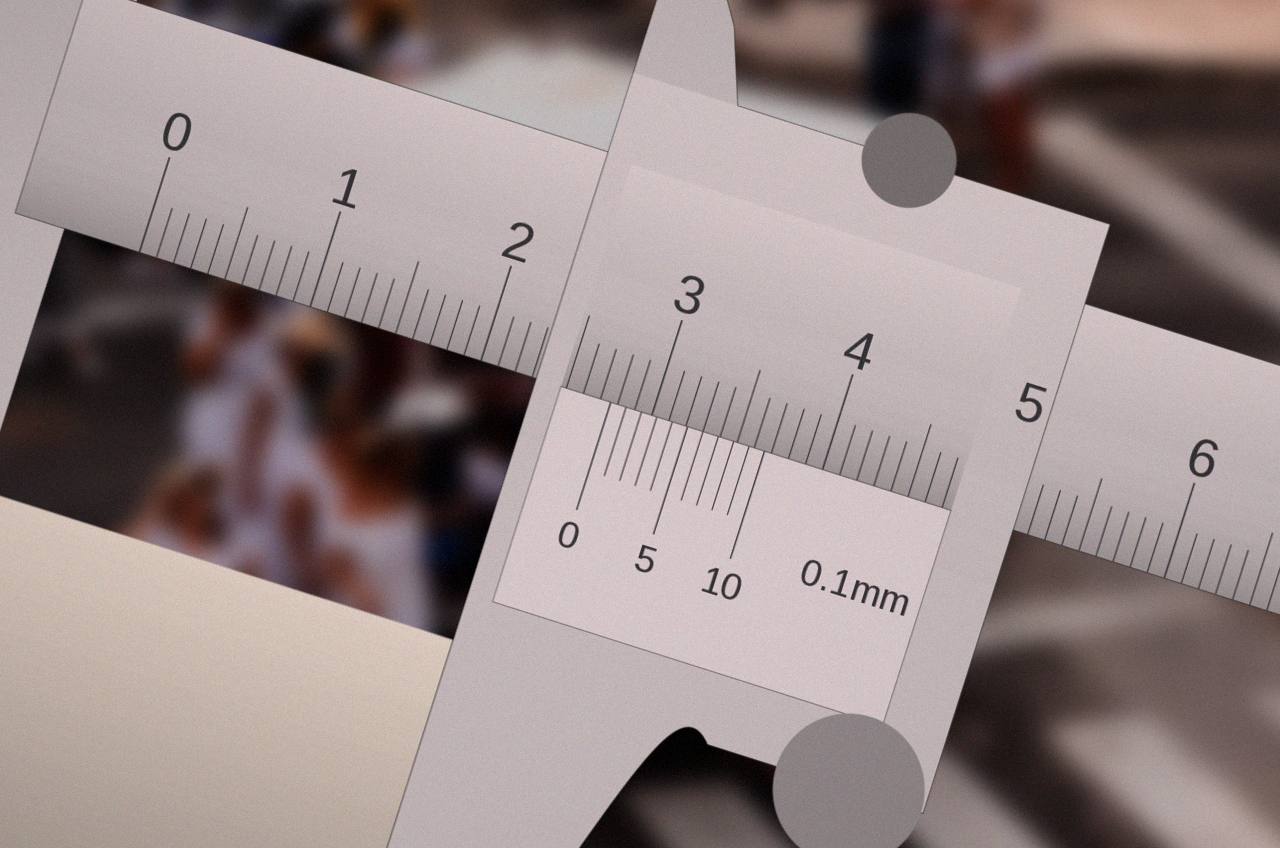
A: 27.6 (mm)
